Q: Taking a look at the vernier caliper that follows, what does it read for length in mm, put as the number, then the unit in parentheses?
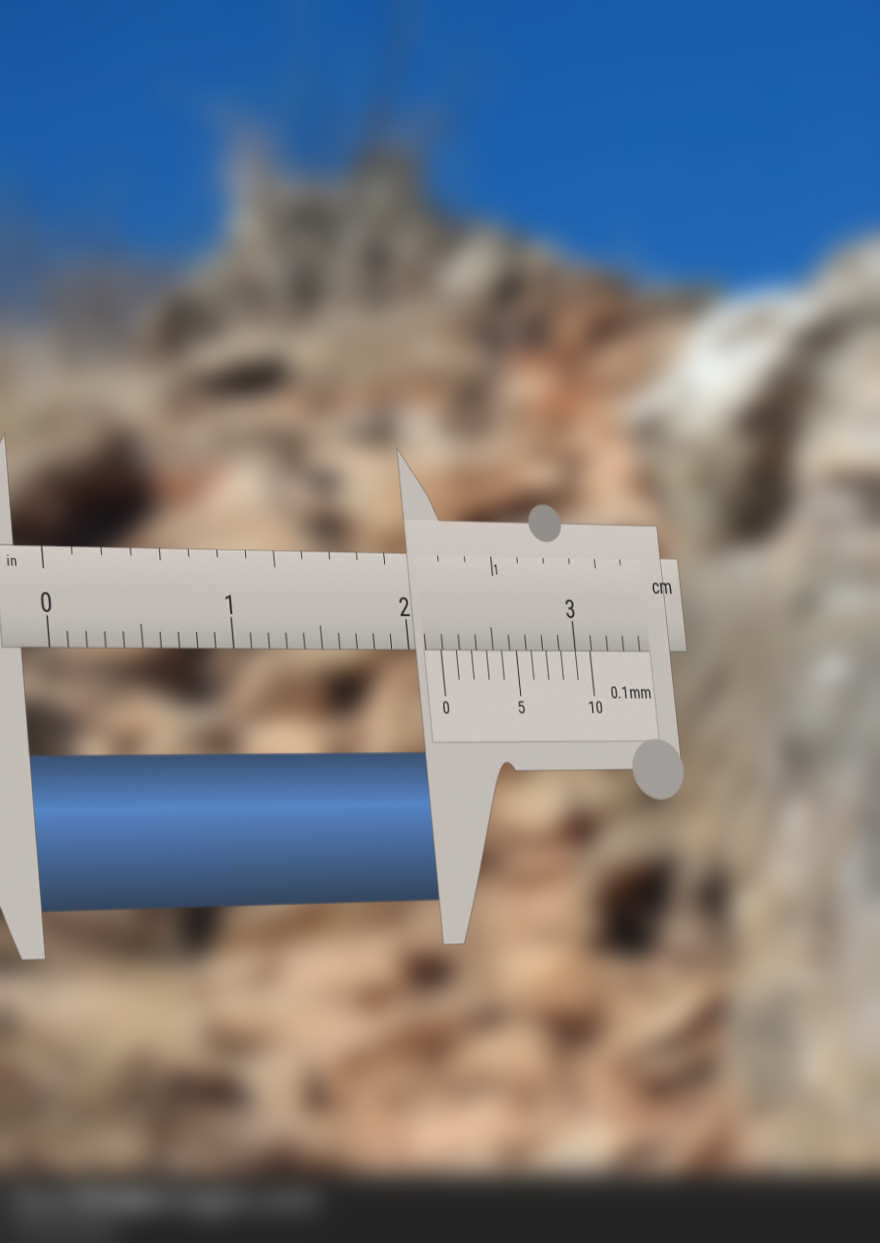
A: 21.9 (mm)
